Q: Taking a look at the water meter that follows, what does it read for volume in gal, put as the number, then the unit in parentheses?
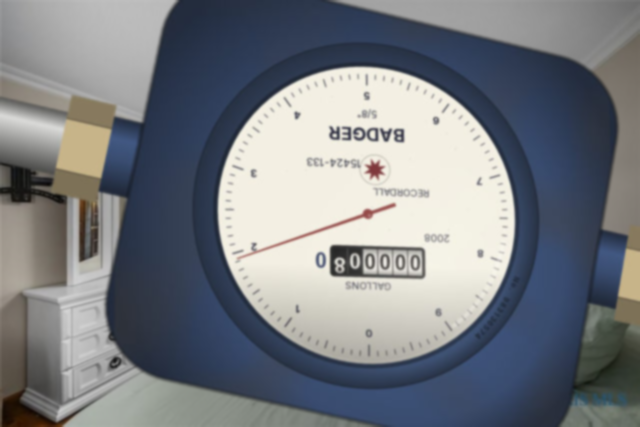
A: 81.9 (gal)
